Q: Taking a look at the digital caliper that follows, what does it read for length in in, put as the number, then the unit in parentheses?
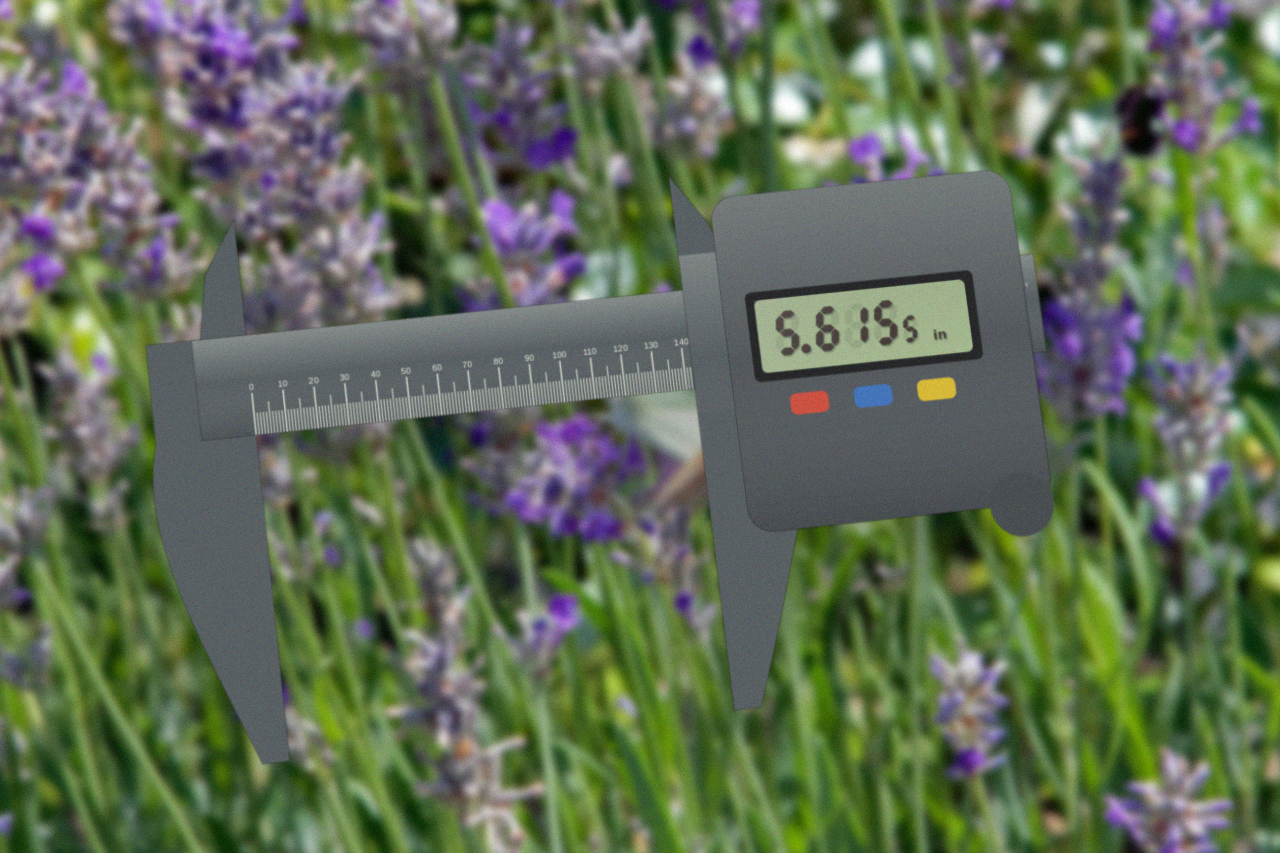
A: 5.6155 (in)
